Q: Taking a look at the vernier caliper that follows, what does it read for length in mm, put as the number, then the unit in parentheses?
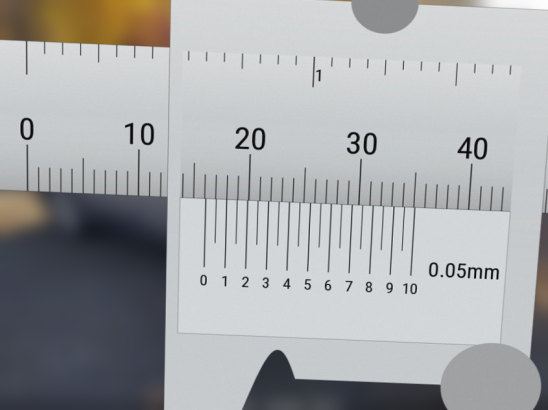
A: 16.1 (mm)
